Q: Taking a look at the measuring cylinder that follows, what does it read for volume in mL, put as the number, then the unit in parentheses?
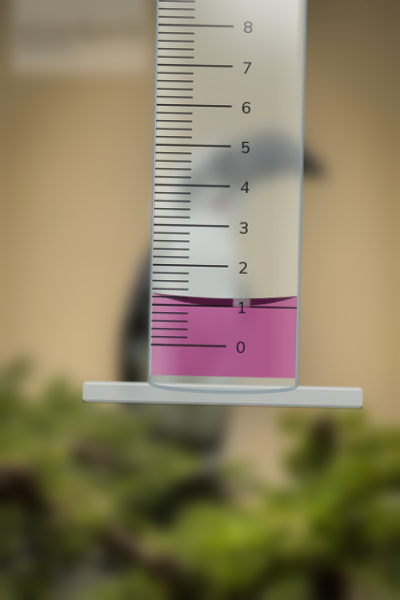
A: 1 (mL)
